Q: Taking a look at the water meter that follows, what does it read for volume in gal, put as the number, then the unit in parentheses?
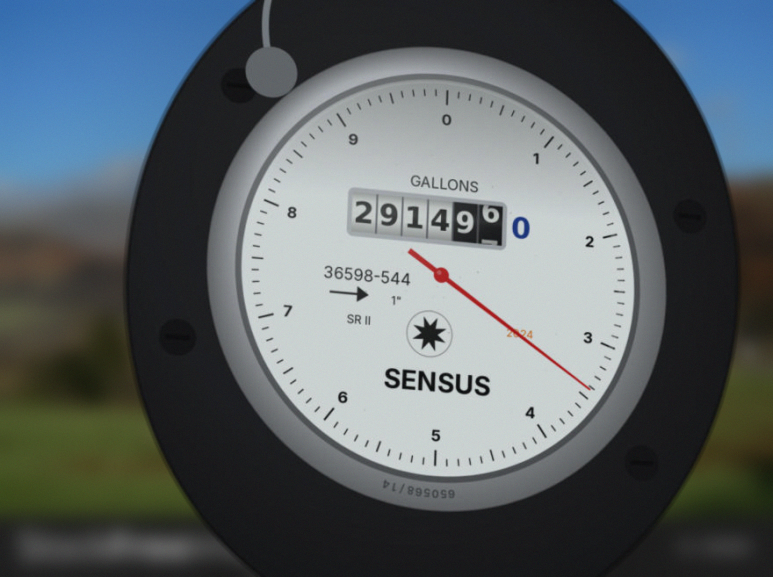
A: 2914963.4 (gal)
